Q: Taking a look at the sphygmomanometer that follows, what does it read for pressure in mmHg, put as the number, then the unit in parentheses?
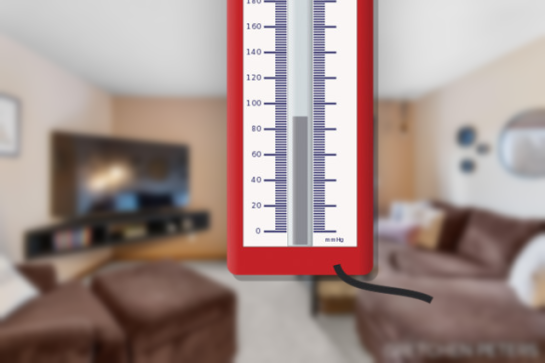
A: 90 (mmHg)
